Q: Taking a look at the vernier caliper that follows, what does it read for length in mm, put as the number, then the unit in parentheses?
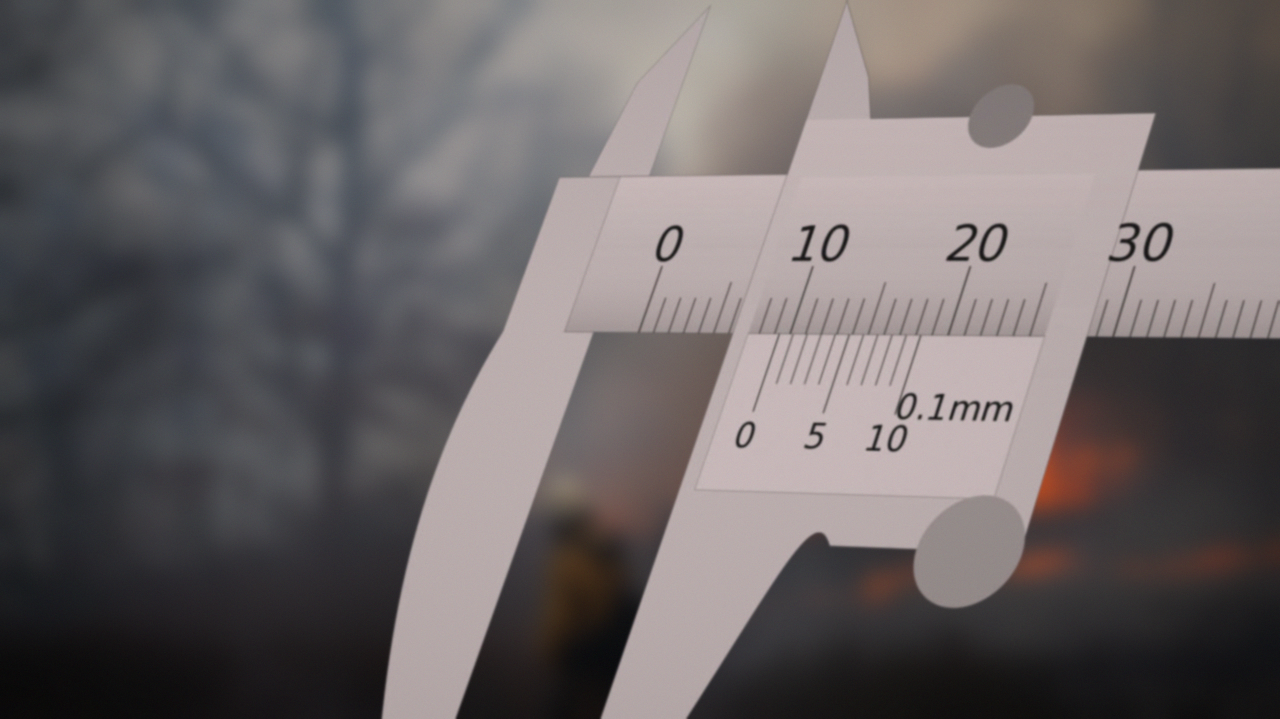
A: 9.3 (mm)
